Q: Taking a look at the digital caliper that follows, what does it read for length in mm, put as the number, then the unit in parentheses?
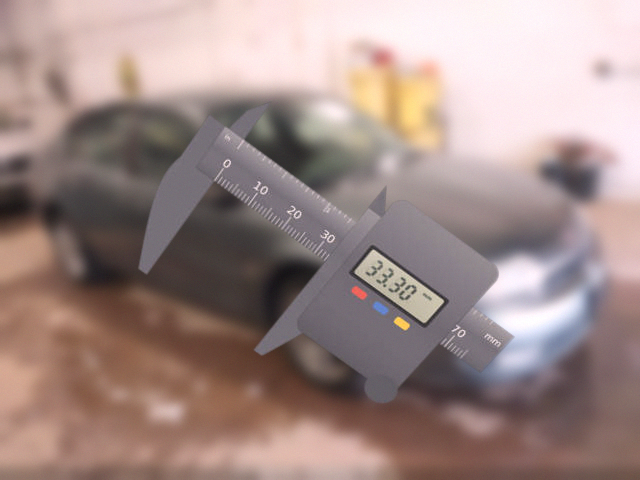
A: 33.30 (mm)
